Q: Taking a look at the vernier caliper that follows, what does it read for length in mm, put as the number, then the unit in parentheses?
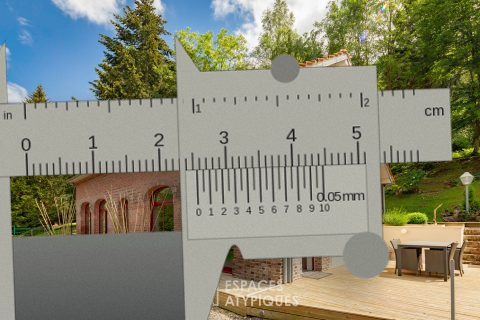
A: 25.6 (mm)
